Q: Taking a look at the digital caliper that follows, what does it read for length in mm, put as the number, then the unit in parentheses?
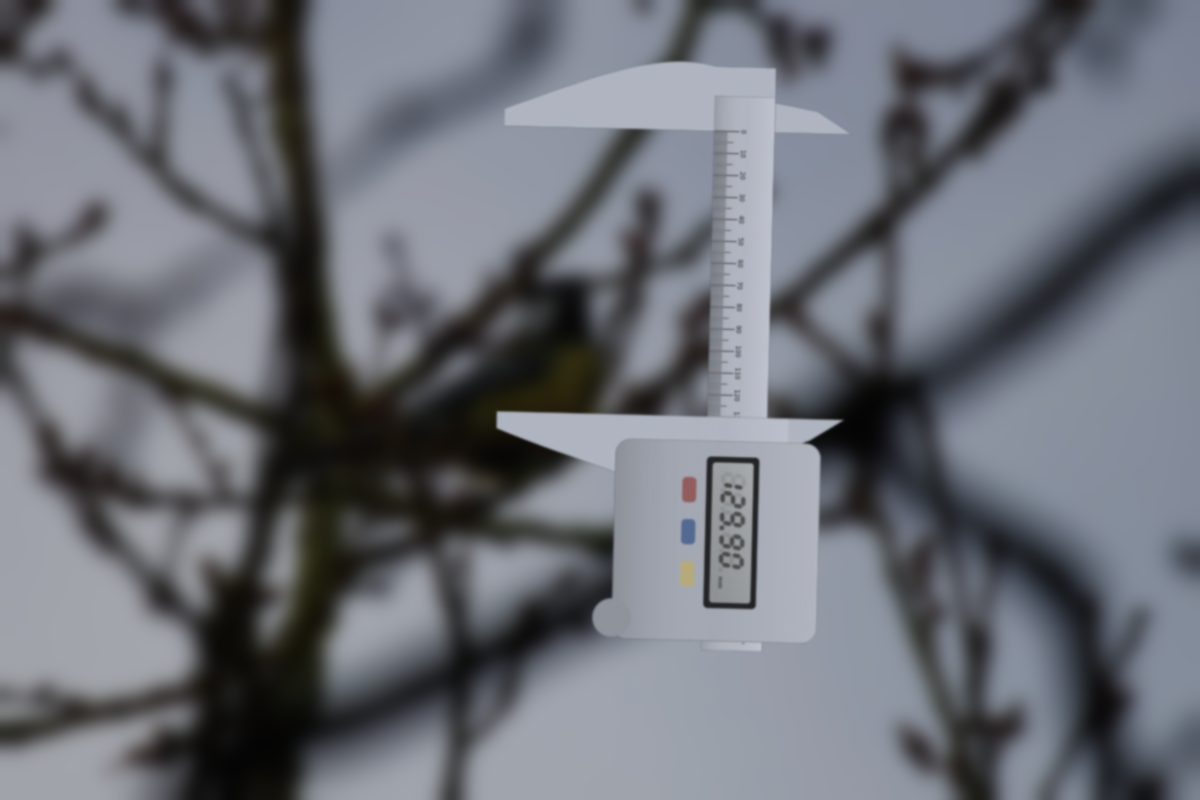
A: 129.90 (mm)
